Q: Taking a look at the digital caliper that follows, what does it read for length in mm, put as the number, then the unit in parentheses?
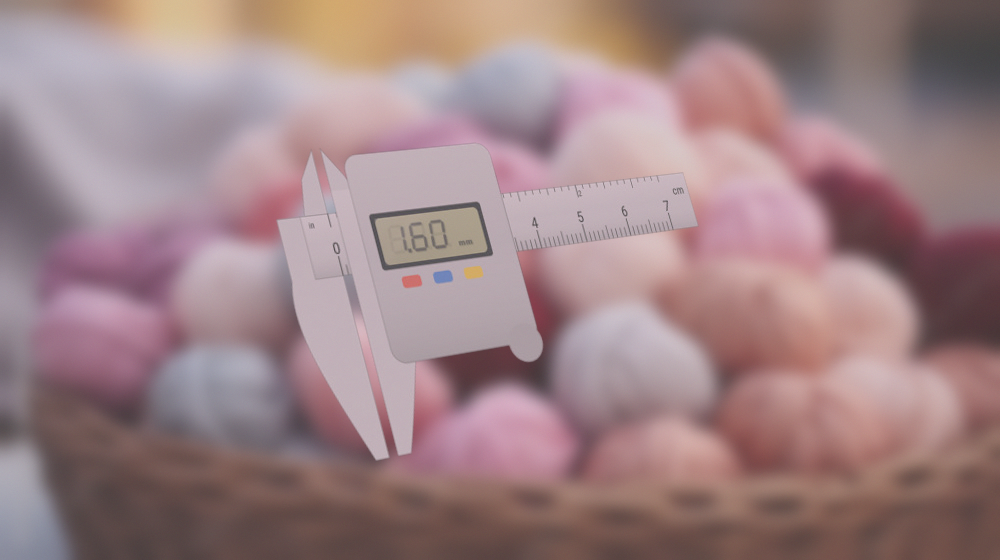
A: 1.60 (mm)
